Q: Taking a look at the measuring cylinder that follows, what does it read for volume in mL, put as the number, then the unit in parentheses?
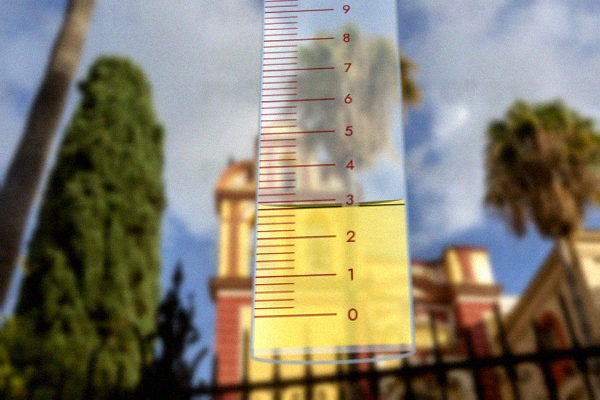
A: 2.8 (mL)
